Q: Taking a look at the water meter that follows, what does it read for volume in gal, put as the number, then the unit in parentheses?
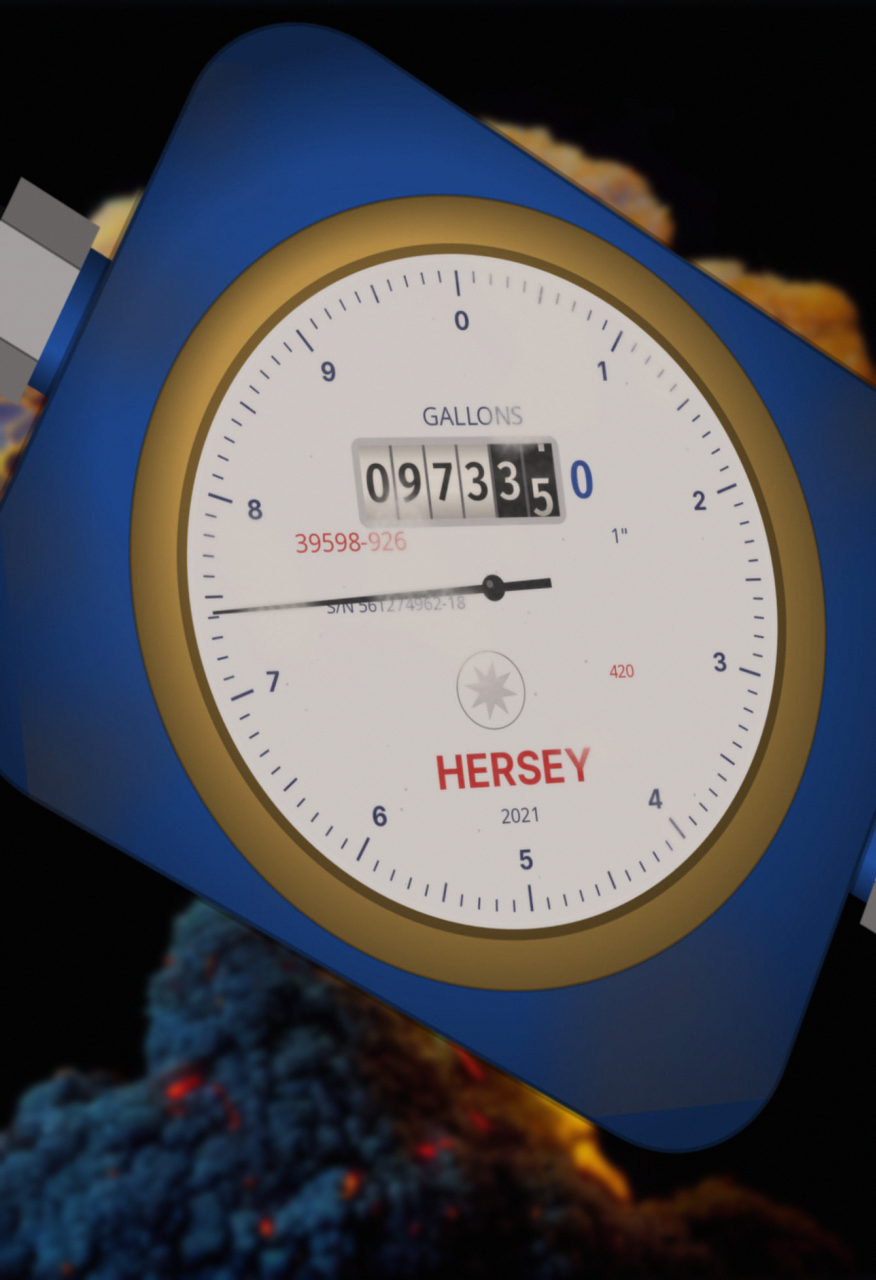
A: 973347.4 (gal)
